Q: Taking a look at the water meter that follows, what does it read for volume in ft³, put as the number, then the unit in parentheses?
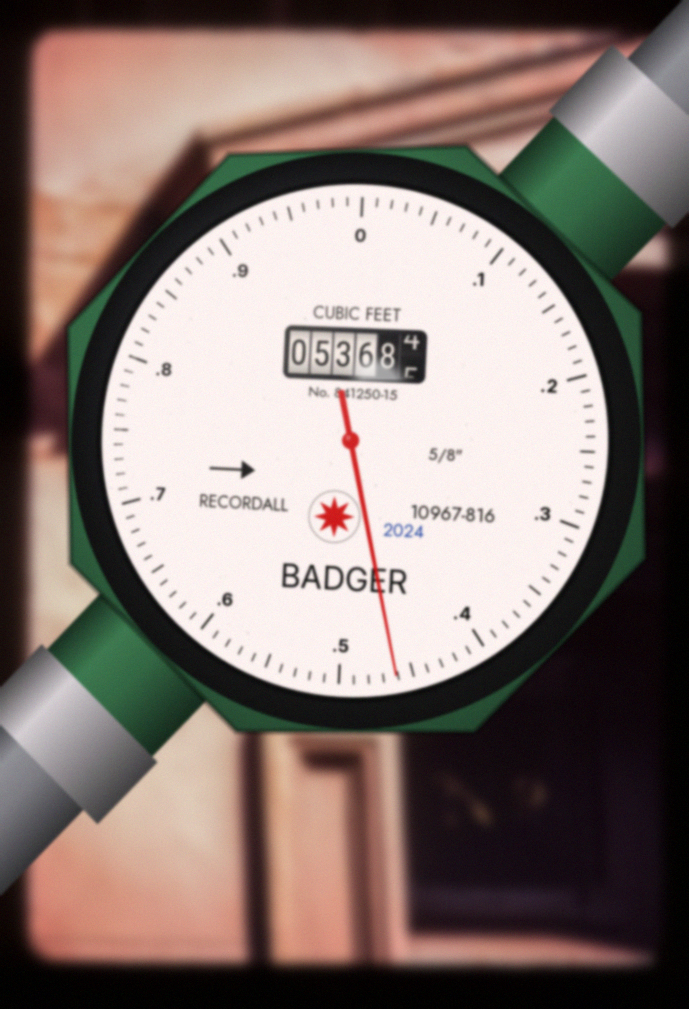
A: 53684.46 (ft³)
